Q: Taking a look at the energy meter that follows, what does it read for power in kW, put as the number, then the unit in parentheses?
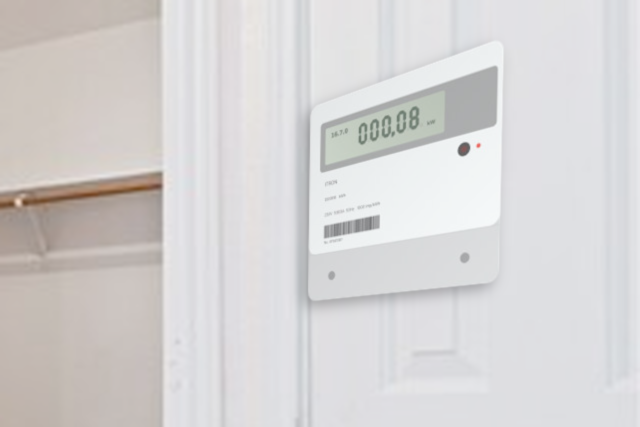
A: 0.08 (kW)
